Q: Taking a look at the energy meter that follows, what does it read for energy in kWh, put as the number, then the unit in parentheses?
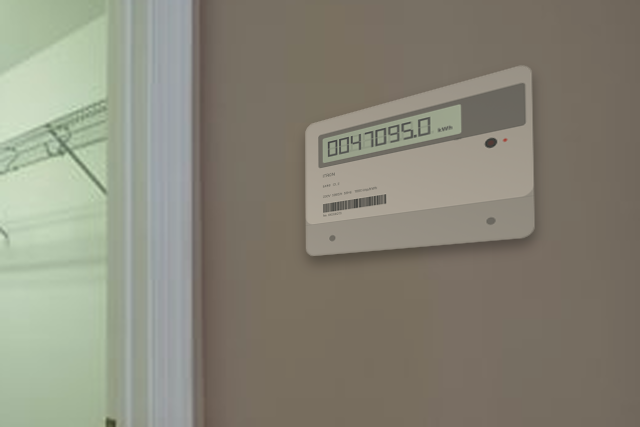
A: 47095.0 (kWh)
